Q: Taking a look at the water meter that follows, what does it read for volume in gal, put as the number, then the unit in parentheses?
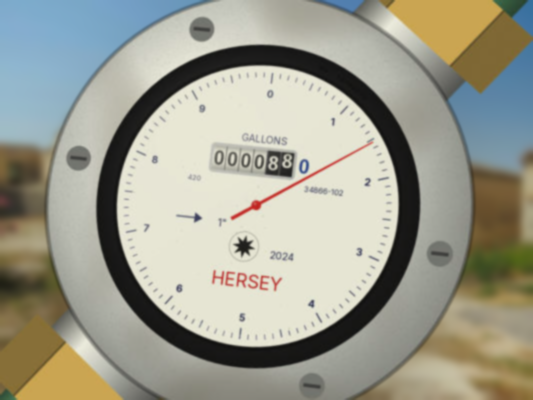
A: 881.5 (gal)
